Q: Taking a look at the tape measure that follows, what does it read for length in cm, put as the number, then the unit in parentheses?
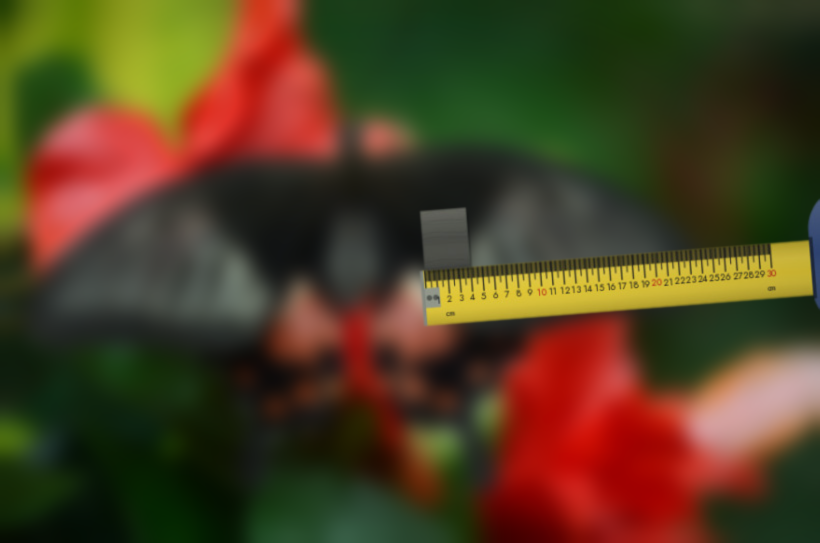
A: 4 (cm)
